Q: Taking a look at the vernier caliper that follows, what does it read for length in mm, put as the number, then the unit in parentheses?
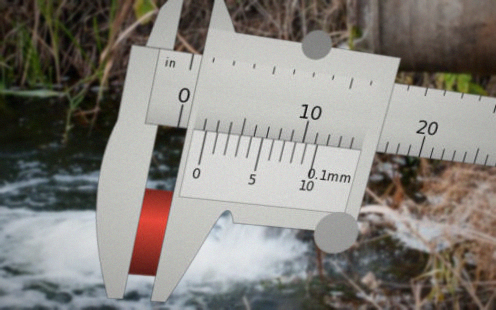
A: 2.2 (mm)
